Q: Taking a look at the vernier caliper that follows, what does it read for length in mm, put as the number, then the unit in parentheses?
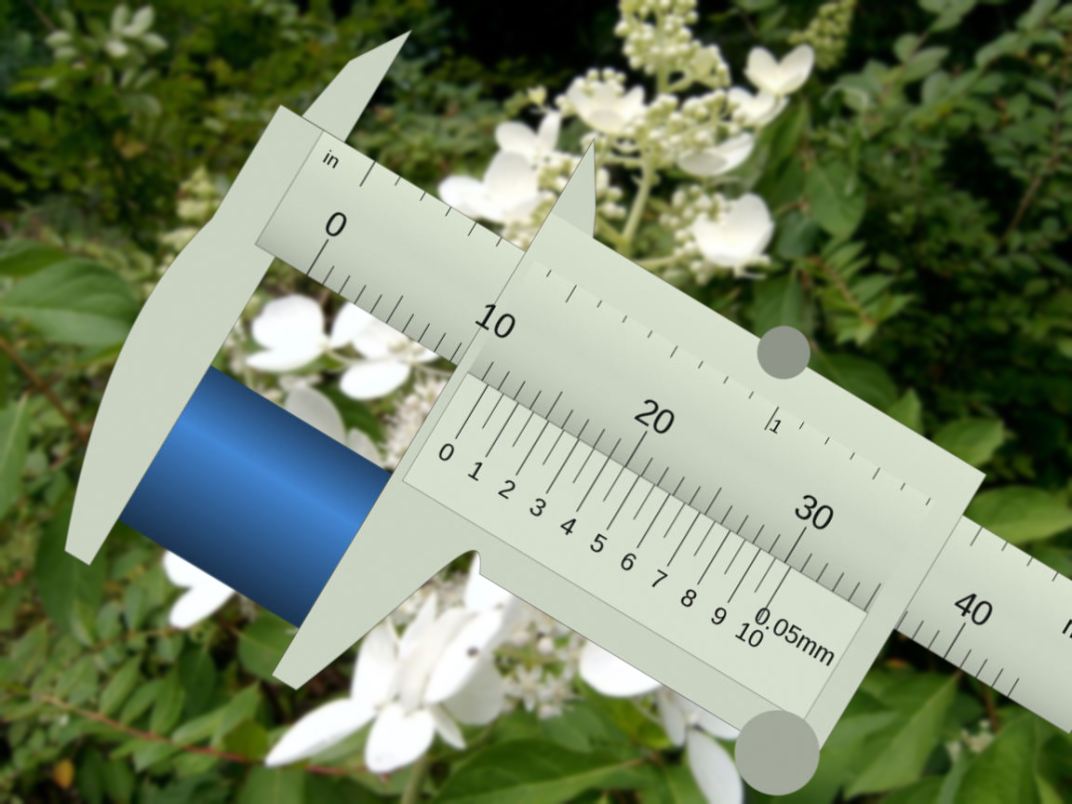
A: 11.4 (mm)
